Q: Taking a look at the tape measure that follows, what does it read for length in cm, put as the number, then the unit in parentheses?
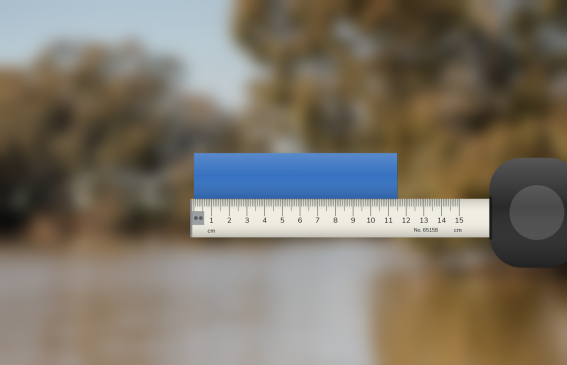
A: 11.5 (cm)
